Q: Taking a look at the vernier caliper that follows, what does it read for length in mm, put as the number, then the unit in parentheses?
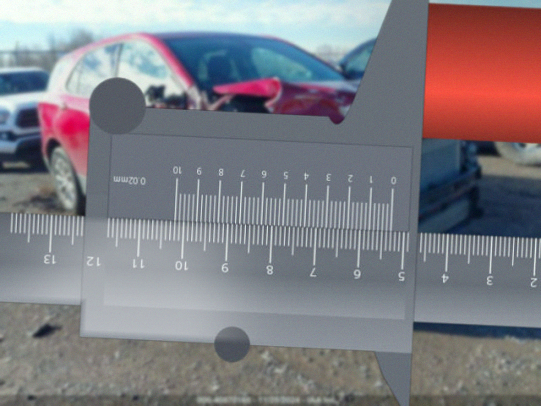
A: 53.0 (mm)
